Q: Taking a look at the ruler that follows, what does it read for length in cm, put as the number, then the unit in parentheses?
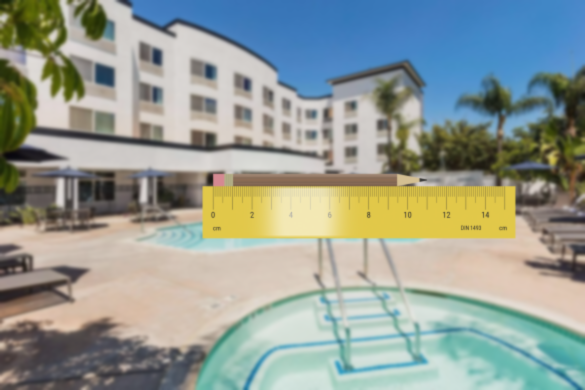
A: 11 (cm)
